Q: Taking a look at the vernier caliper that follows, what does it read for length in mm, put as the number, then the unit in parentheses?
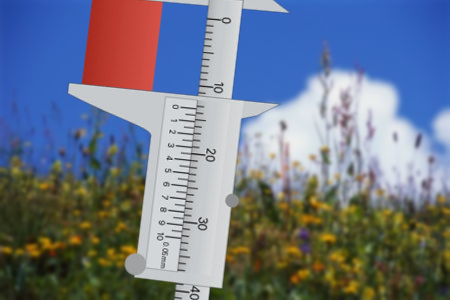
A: 13.4 (mm)
